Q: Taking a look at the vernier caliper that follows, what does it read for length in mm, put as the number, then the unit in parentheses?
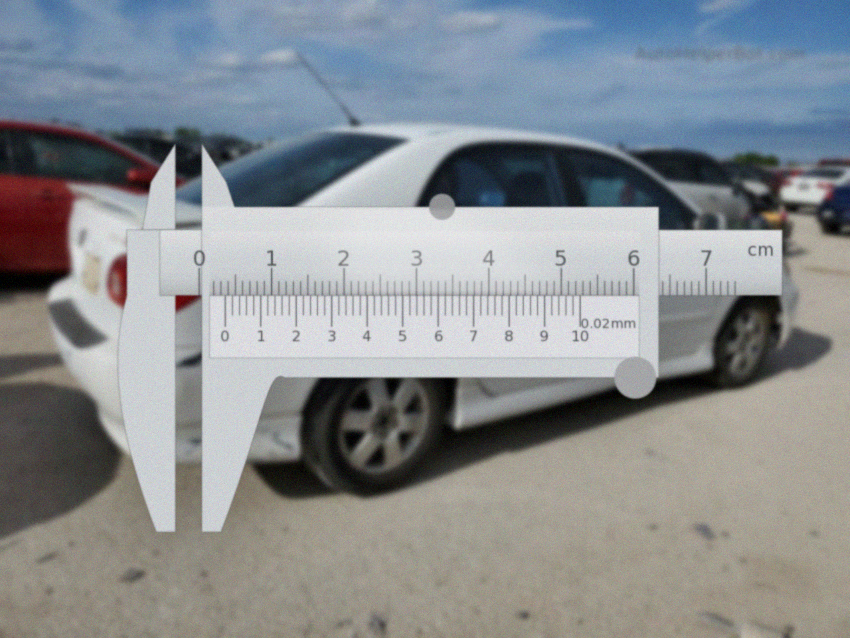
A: 3.6 (mm)
